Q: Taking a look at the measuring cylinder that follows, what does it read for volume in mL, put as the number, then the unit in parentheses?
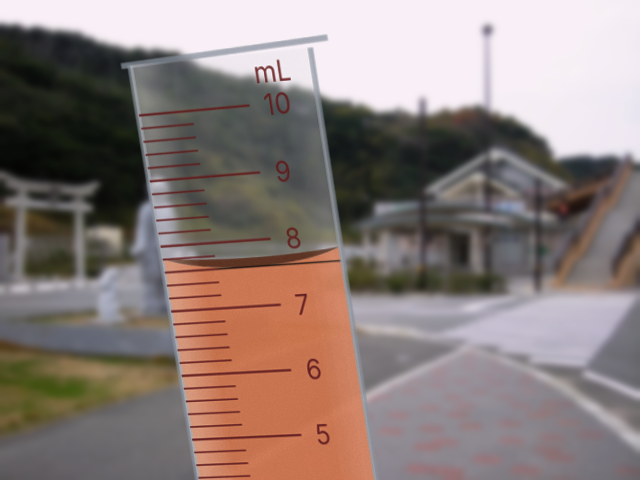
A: 7.6 (mL)
